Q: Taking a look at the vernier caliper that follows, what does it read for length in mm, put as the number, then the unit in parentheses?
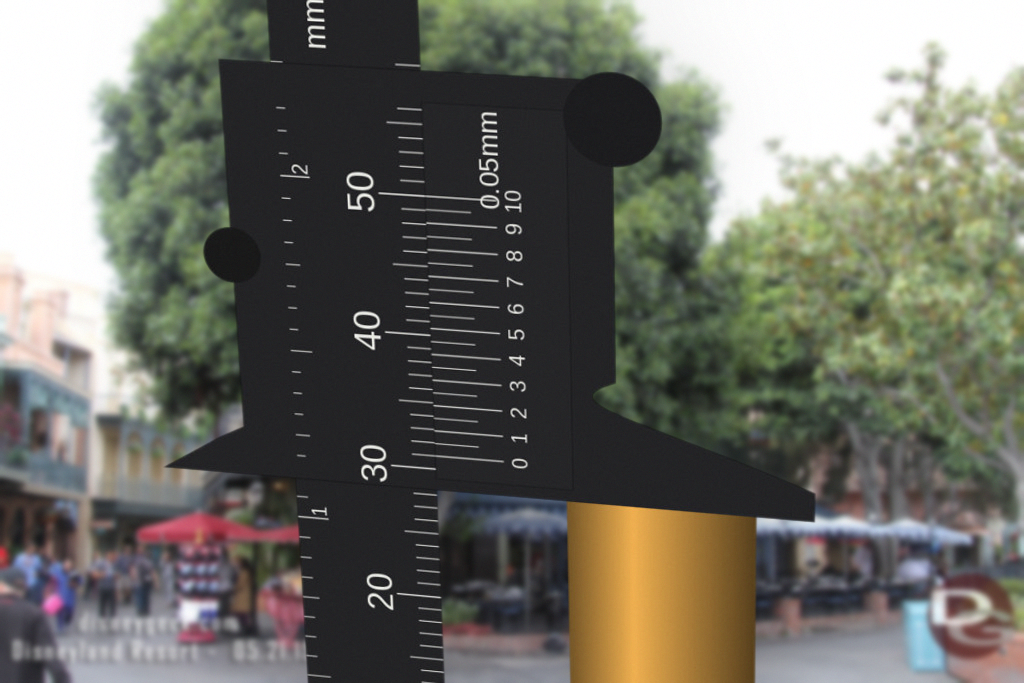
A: 31.0 (mm)
